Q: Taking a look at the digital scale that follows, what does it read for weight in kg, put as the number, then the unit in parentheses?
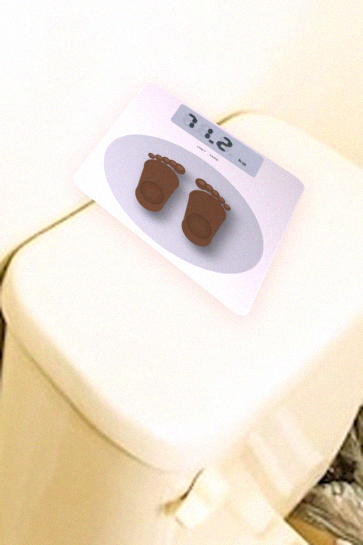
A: 71.2 (kg)
